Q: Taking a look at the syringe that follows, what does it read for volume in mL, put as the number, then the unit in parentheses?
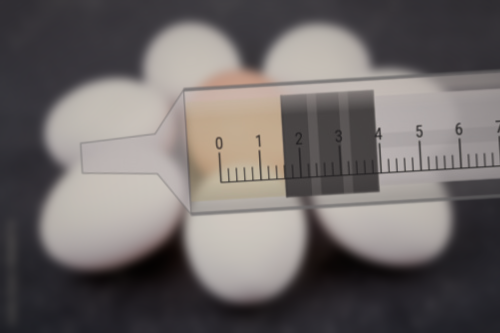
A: 1.6 (mL)
